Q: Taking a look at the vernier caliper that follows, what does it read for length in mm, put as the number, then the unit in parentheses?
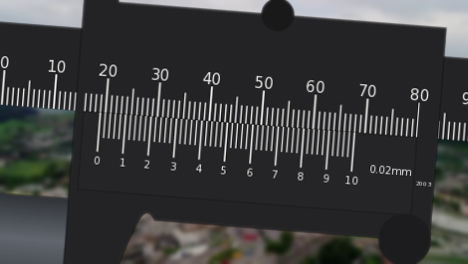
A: 19.0 (mm)
